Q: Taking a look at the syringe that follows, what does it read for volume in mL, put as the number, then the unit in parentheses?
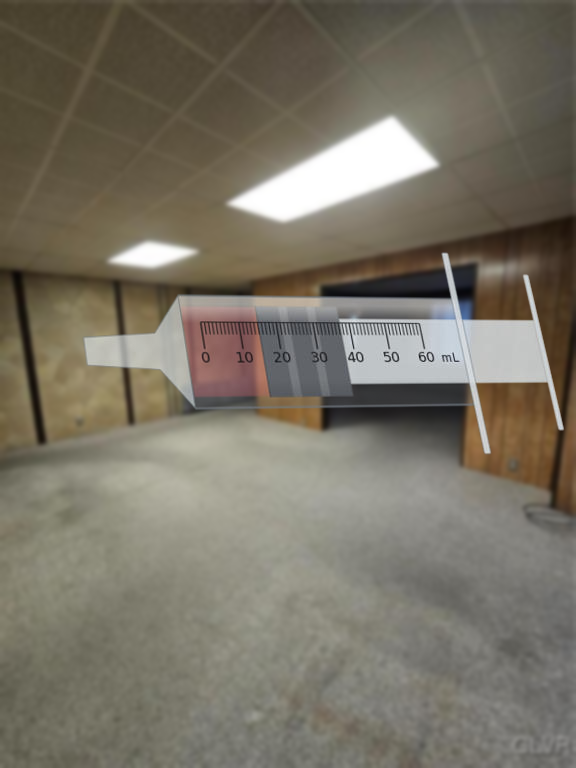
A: 15 (mL)
